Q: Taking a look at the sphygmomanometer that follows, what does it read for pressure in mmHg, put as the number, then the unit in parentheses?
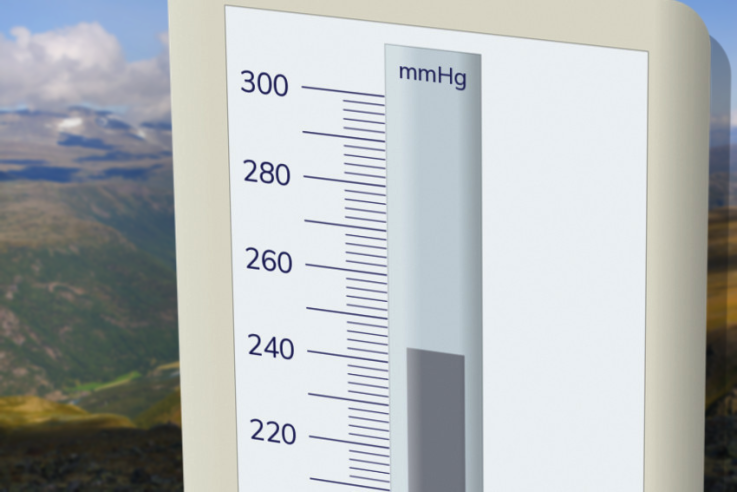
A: 244 (mmHg)
